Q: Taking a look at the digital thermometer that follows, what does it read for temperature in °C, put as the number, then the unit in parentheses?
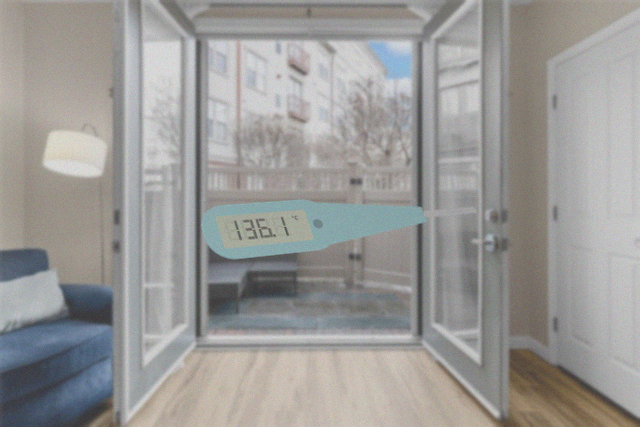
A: 136.1 (°C)
